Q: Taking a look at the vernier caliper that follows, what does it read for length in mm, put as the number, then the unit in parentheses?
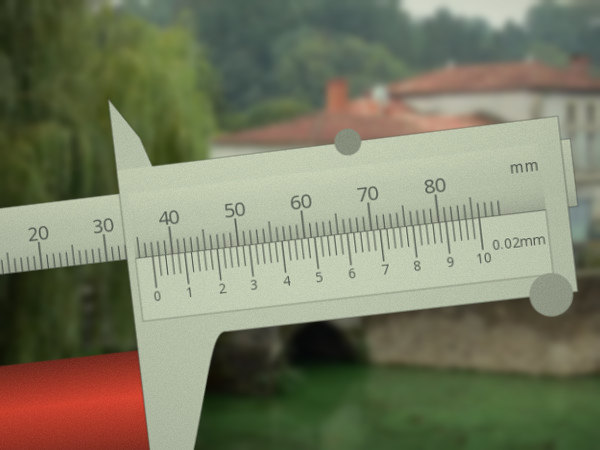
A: 37.0 (mm)
